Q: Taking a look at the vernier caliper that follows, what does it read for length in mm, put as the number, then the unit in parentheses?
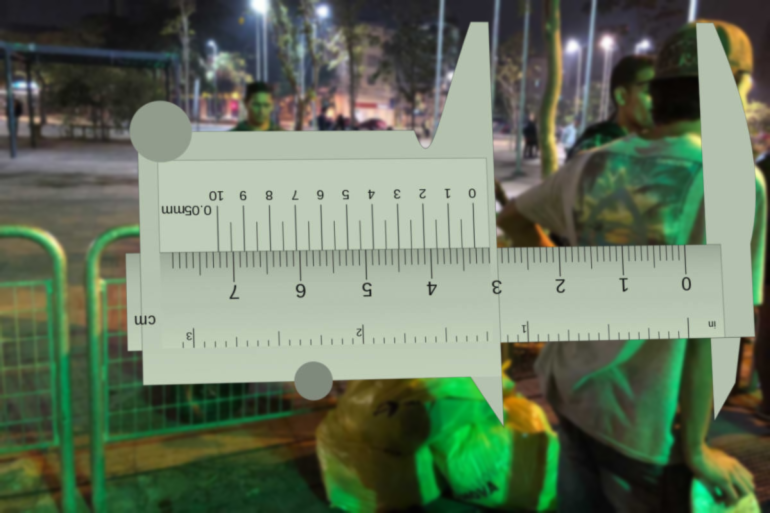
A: 33.2 (mm)
